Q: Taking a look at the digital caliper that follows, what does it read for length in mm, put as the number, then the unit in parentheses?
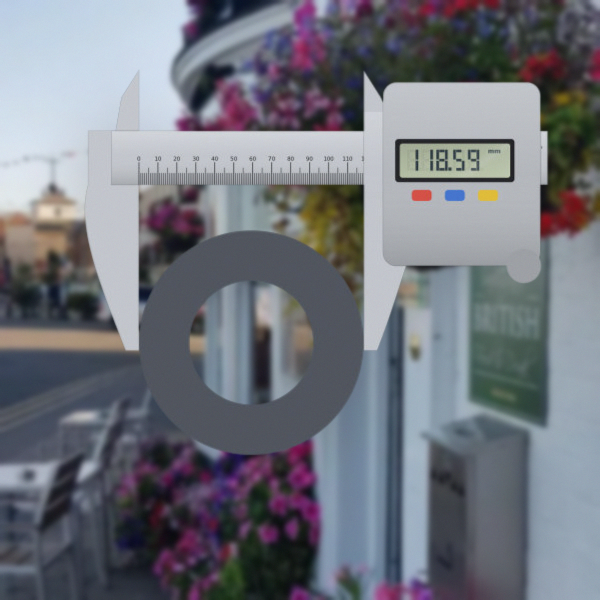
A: 118.59 (mm)
